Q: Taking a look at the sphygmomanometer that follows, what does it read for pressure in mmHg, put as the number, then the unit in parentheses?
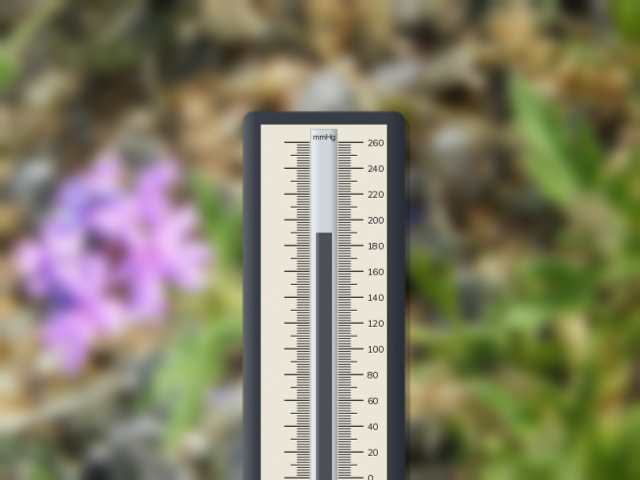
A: 190 (mmHg)
